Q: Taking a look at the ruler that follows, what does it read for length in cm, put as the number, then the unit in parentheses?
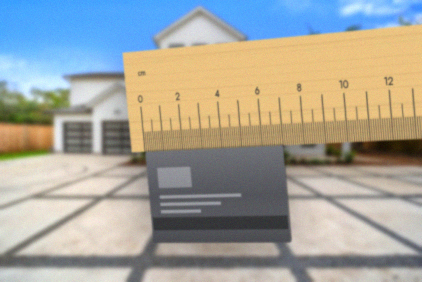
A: 7 (cm)
